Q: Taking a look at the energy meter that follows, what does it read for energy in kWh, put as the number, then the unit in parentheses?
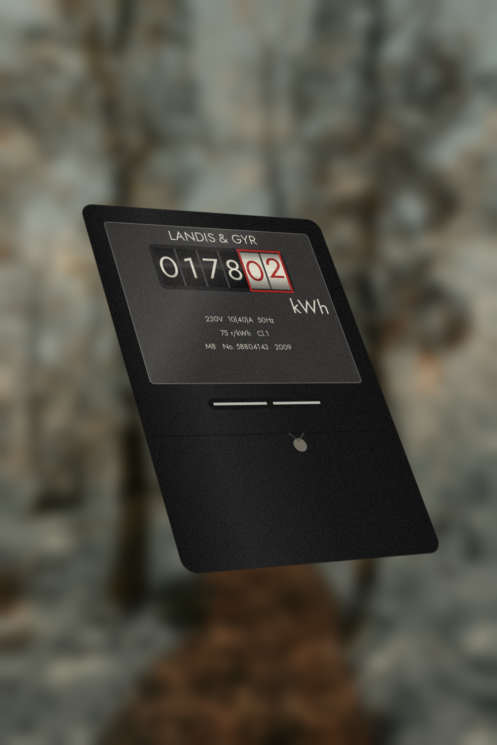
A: 178.02 (kWh)
